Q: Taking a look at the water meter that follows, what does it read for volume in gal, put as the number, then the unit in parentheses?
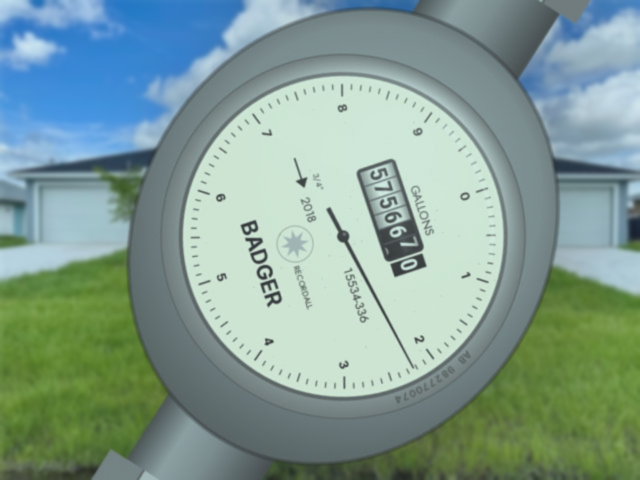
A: 5756672.2 (gal)
